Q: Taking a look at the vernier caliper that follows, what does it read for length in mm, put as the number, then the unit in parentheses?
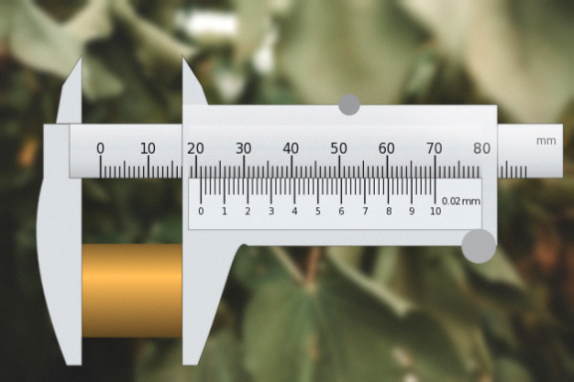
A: 21.0 (mm)
